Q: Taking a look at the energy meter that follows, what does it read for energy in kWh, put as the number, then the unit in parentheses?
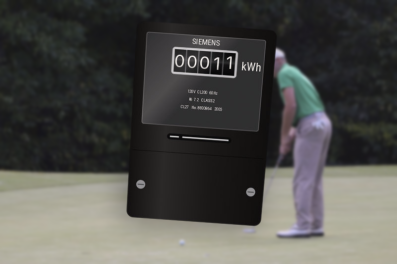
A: 11 (kWh)
